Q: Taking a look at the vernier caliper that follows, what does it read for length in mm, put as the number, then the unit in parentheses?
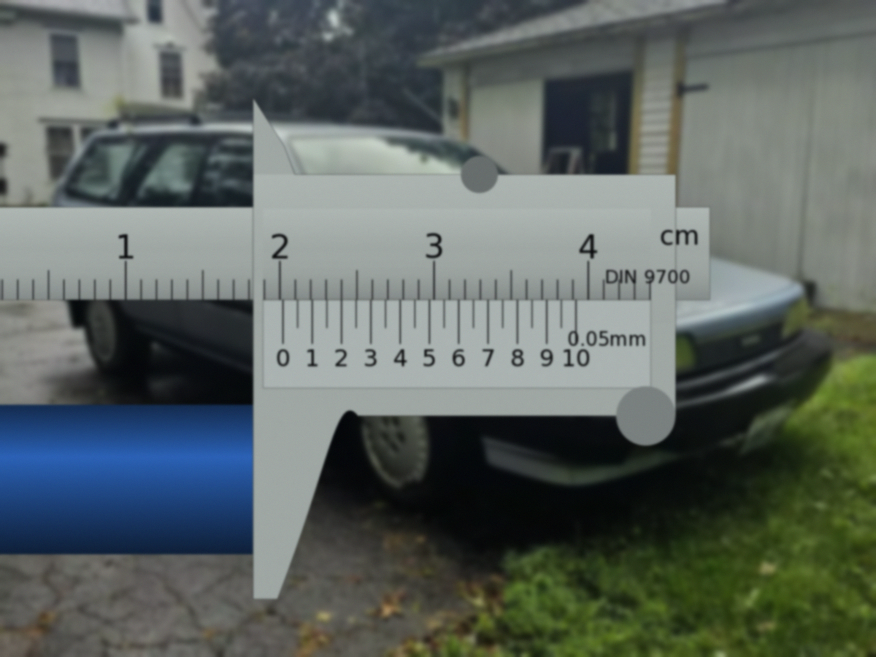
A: 20.2 (mm)
